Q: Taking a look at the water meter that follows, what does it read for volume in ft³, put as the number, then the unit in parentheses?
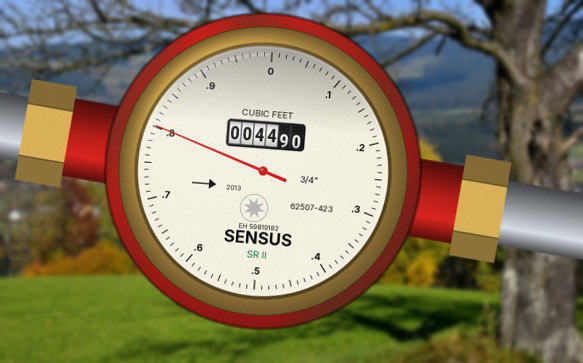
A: 4489.80 (ft³)
